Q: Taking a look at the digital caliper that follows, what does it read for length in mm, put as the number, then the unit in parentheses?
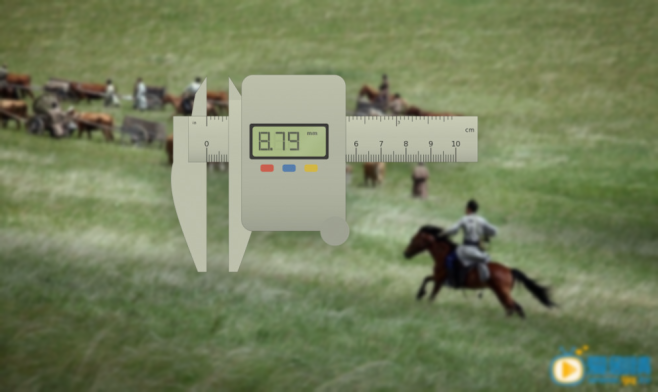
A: 8.79 (mm)
